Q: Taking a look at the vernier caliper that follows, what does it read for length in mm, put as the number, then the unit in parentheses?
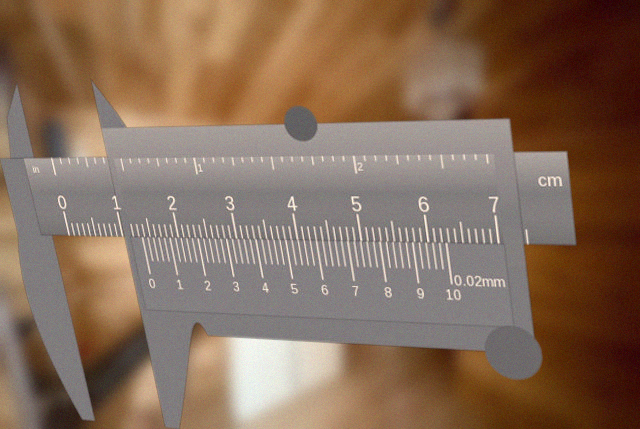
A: 13.6 (mm)
